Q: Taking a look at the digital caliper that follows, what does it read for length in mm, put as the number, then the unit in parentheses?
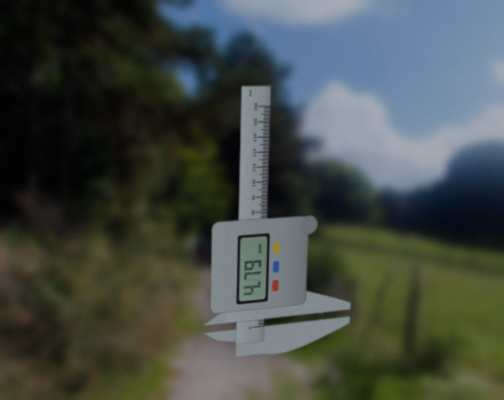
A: 4.79 (mm)
